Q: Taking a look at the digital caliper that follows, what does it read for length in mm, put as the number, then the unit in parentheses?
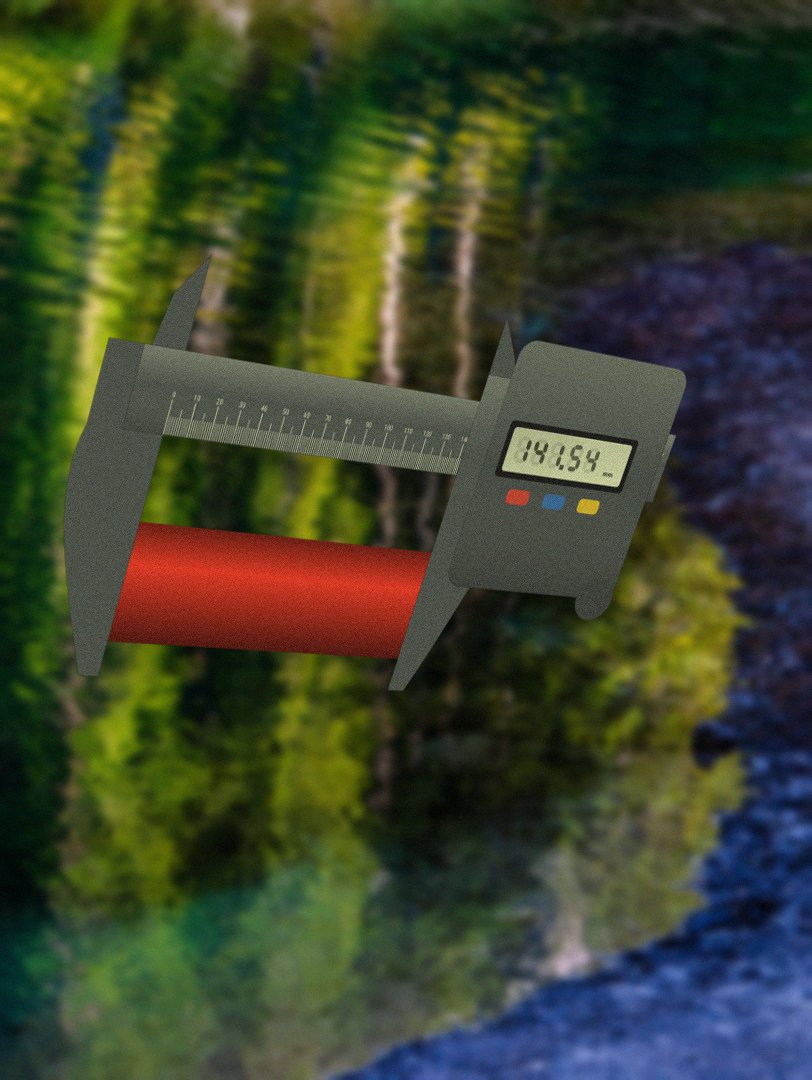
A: 141.54 (mm)
